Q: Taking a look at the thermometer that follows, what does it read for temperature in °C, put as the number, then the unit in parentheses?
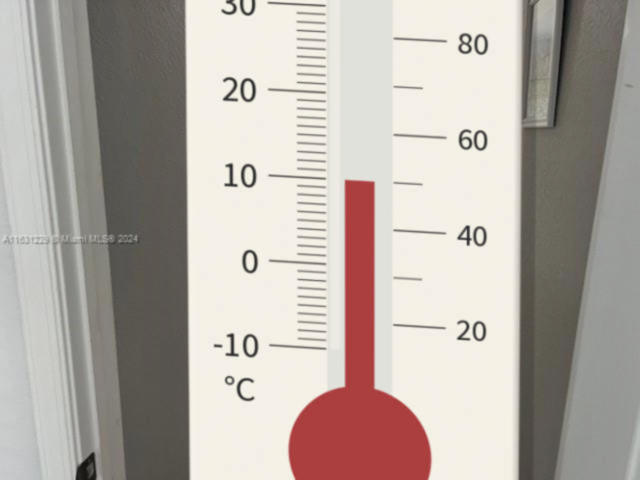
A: 10 (°C)
